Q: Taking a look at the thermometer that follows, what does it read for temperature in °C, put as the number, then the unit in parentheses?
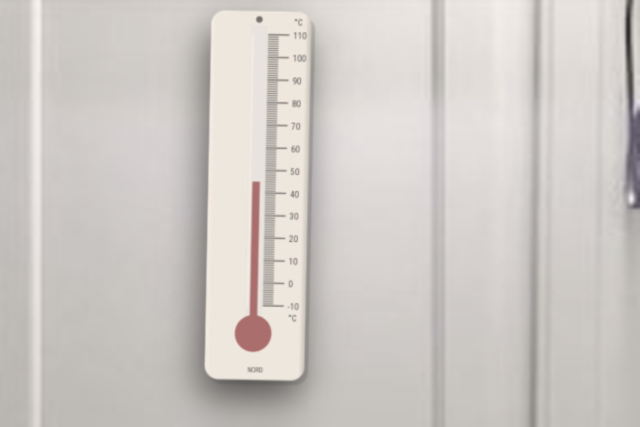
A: 45 (°C)
